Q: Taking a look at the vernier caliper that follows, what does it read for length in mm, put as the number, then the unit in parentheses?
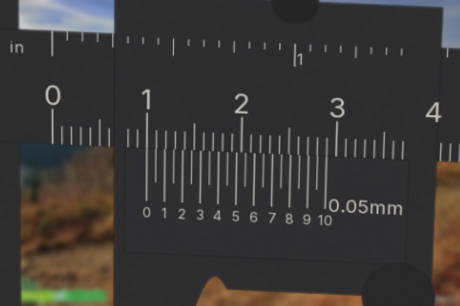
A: 10.0 (mm)
